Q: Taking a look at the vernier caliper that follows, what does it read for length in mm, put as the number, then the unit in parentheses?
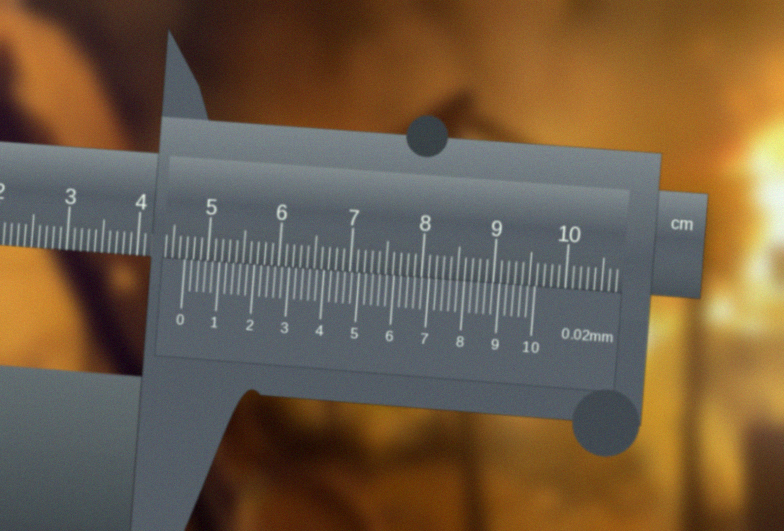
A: 46.8 (mm)
